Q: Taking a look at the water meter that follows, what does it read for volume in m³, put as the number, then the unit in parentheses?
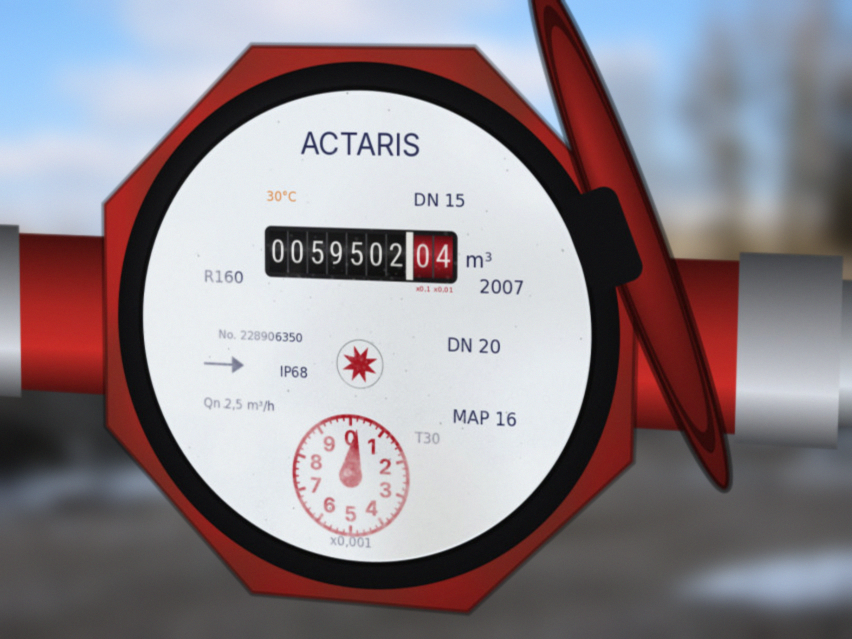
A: 59502.040 (m³)
